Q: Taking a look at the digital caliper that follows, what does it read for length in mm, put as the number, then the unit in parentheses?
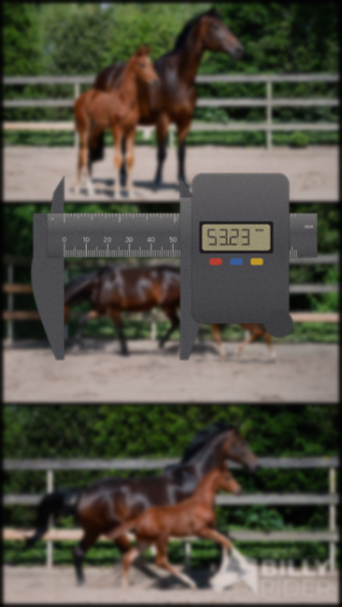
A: 53.23 (mm)
